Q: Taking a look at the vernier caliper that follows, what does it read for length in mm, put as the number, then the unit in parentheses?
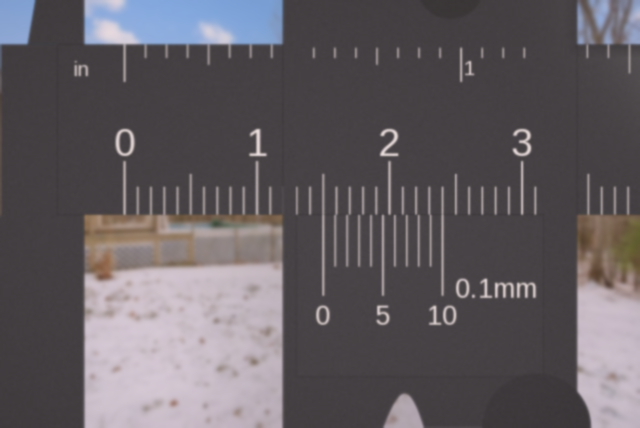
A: 15.0 (mm)
